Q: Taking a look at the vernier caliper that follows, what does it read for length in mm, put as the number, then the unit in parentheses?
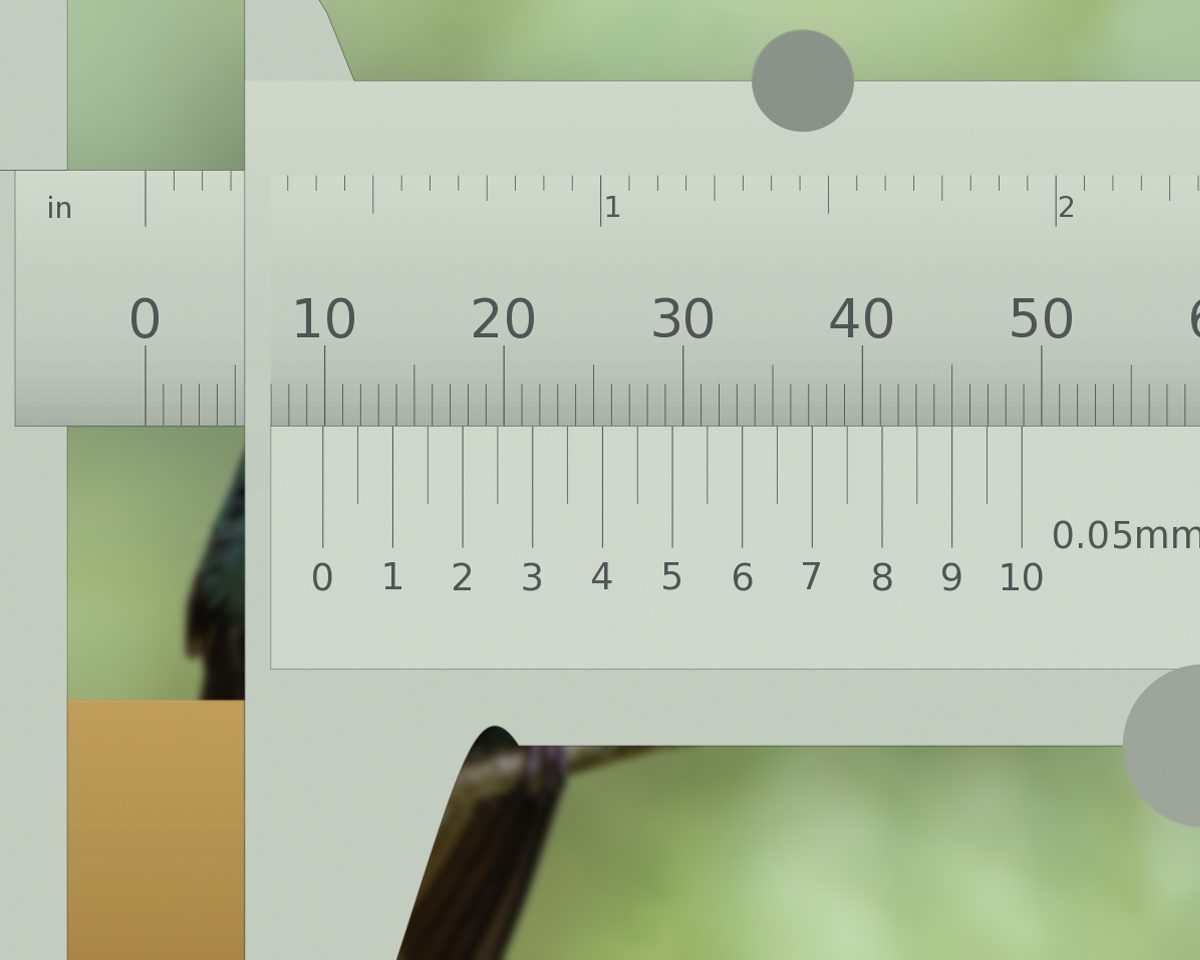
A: 9.9 (mm)
